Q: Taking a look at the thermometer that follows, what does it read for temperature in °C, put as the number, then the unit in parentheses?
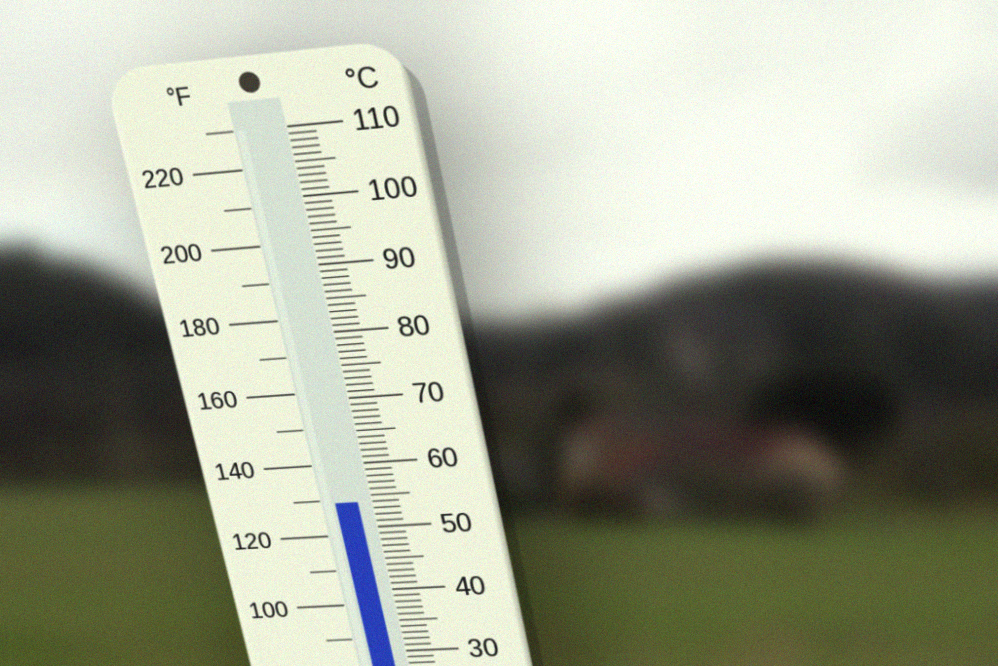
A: 54 (°C)
